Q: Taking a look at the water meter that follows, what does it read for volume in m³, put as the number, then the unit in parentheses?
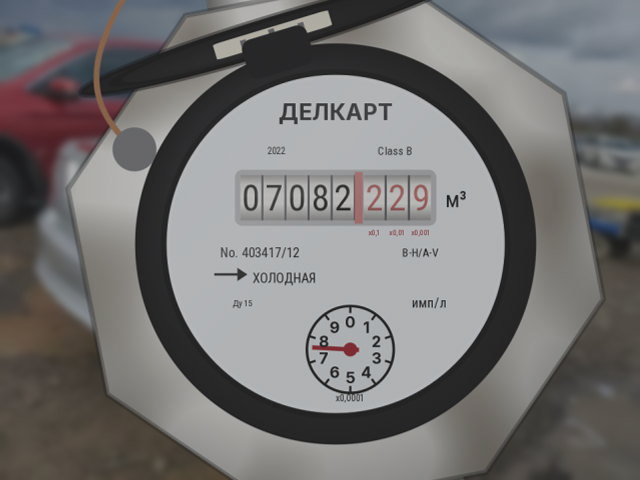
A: 7082.2297 (m³)
